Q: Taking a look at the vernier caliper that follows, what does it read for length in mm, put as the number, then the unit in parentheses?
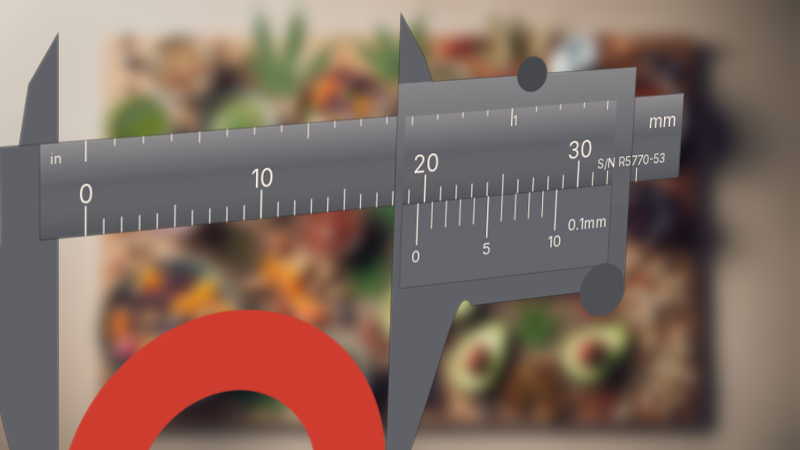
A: 19.6 (mm)
